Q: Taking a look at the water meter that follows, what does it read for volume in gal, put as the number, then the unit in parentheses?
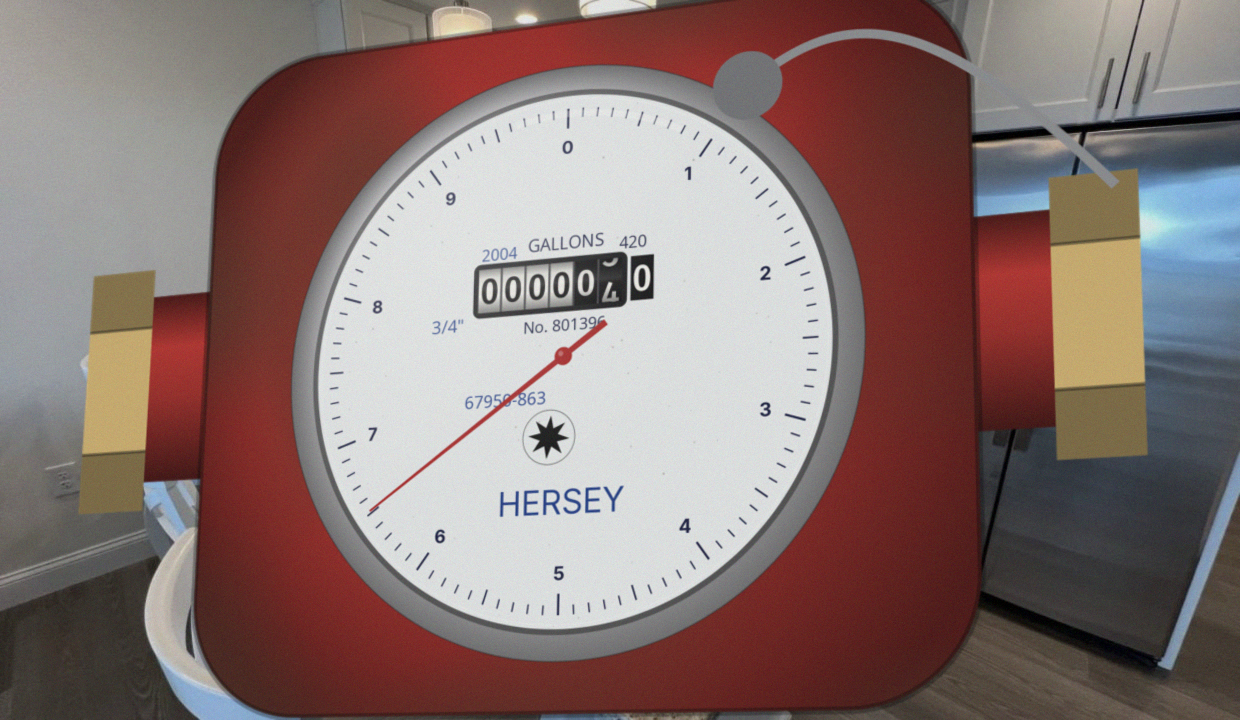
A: 36.5 (gal)
